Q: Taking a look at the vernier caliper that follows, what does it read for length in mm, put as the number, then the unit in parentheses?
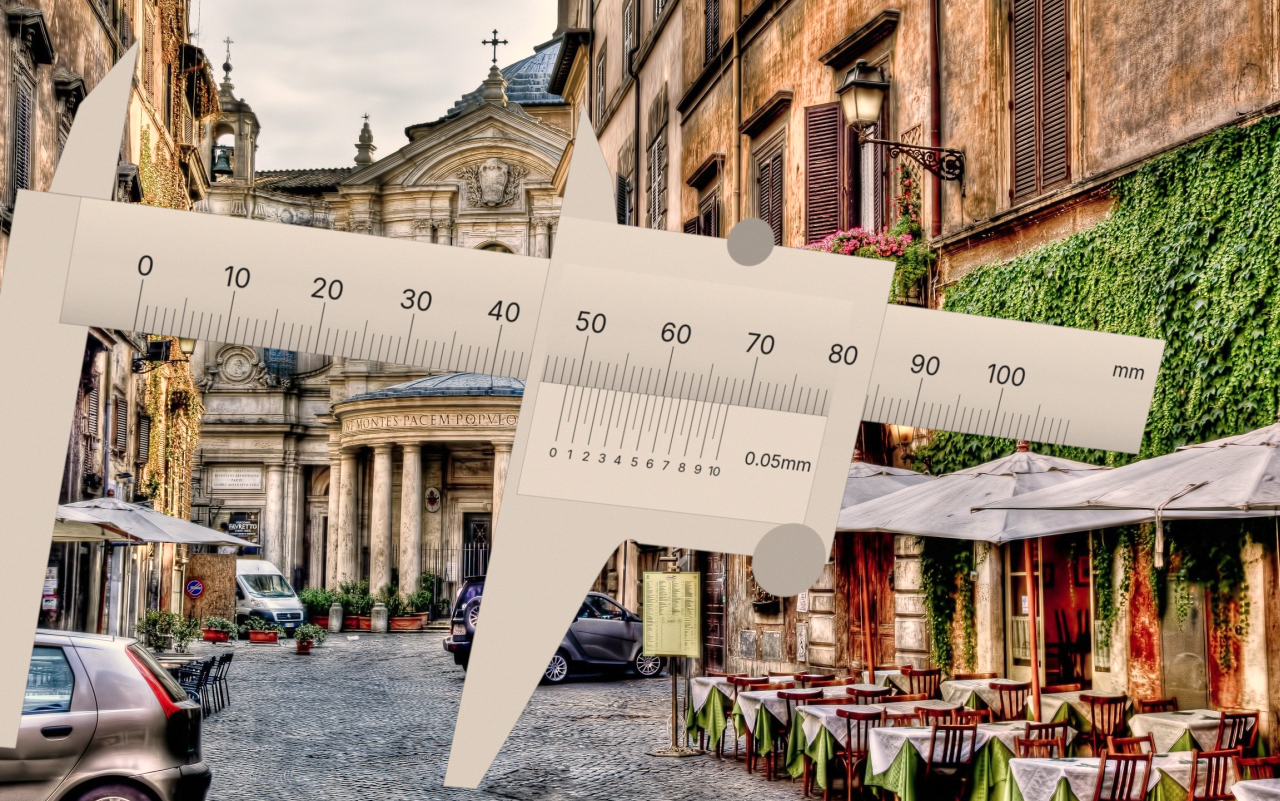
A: 48.8 (mm)
